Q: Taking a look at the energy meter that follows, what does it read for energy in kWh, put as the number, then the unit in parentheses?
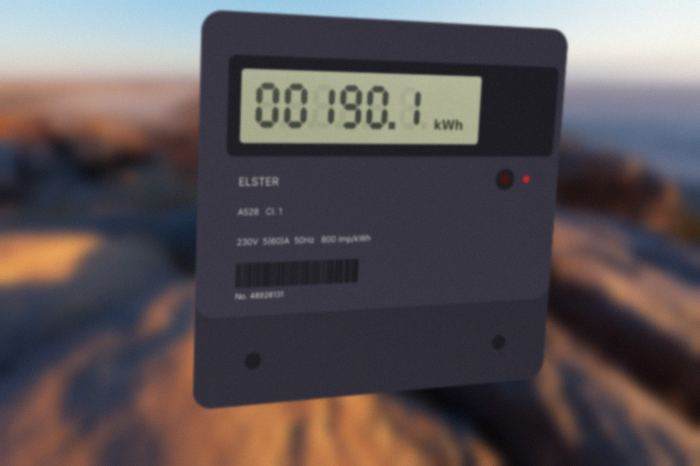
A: 190.1 (kWh)
